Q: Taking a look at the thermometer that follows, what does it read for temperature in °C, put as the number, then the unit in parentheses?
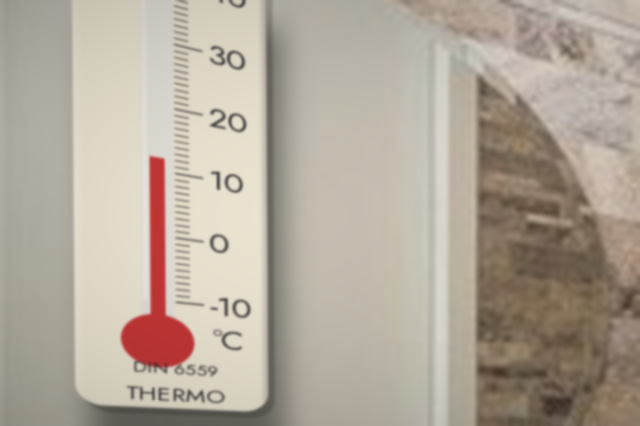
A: 12 (°C)
